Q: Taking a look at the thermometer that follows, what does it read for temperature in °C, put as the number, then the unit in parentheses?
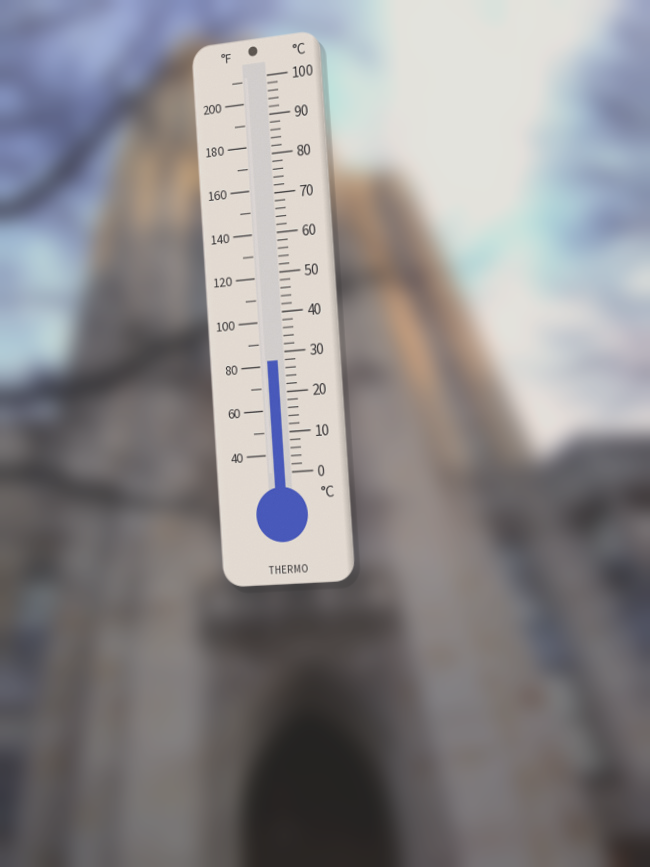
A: 28 (°C)
